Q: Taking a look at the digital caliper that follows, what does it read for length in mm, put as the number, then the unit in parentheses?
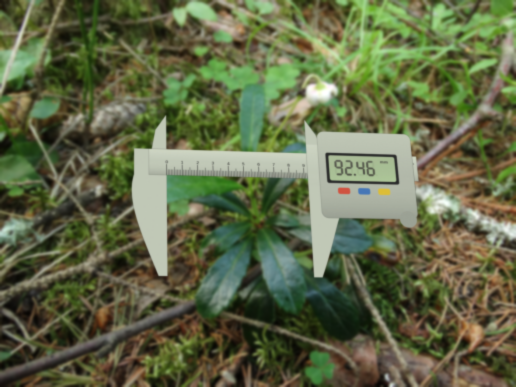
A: 92.46 (mm)
